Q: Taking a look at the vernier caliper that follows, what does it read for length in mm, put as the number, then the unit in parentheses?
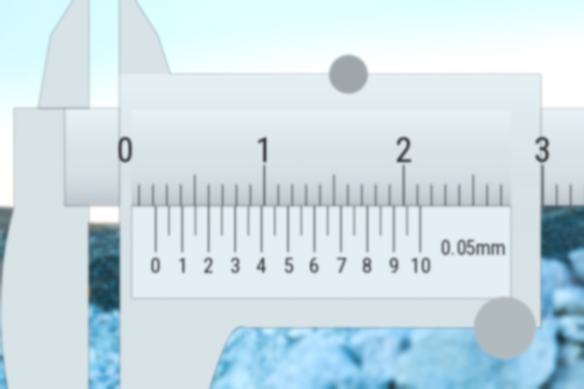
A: 2.2 (mm)
